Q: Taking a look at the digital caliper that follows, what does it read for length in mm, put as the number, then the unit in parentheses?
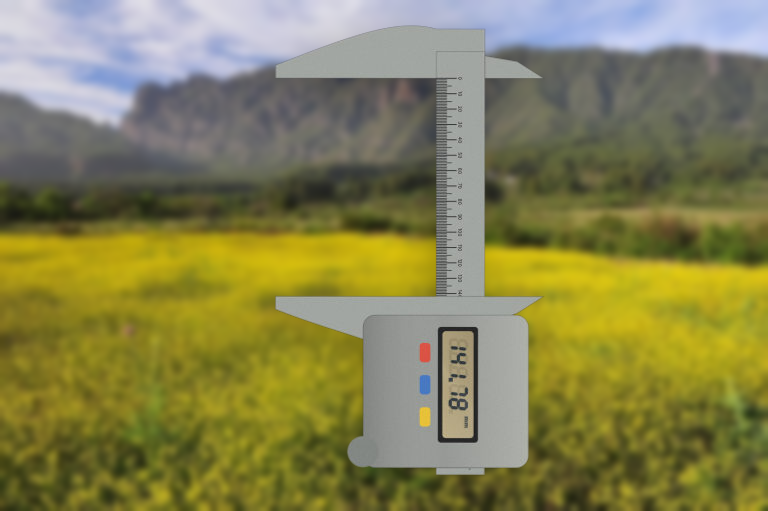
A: 141.78 (mm)
